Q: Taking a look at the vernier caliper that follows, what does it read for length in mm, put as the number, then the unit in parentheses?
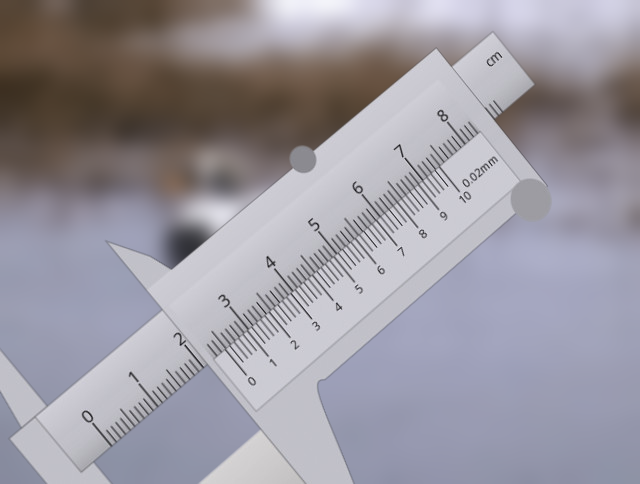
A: 24.8 (mm)
